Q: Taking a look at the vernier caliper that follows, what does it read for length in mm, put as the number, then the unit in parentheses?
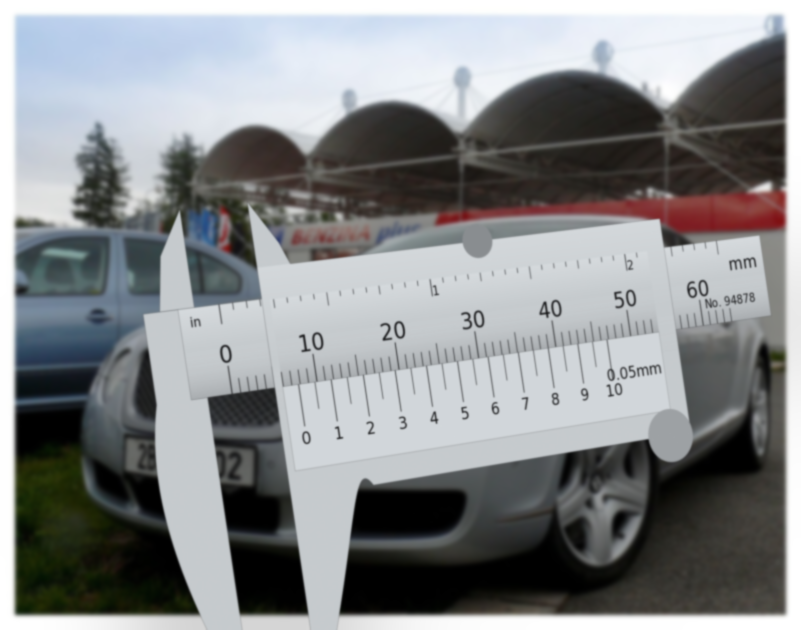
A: 7.8 (mm)
